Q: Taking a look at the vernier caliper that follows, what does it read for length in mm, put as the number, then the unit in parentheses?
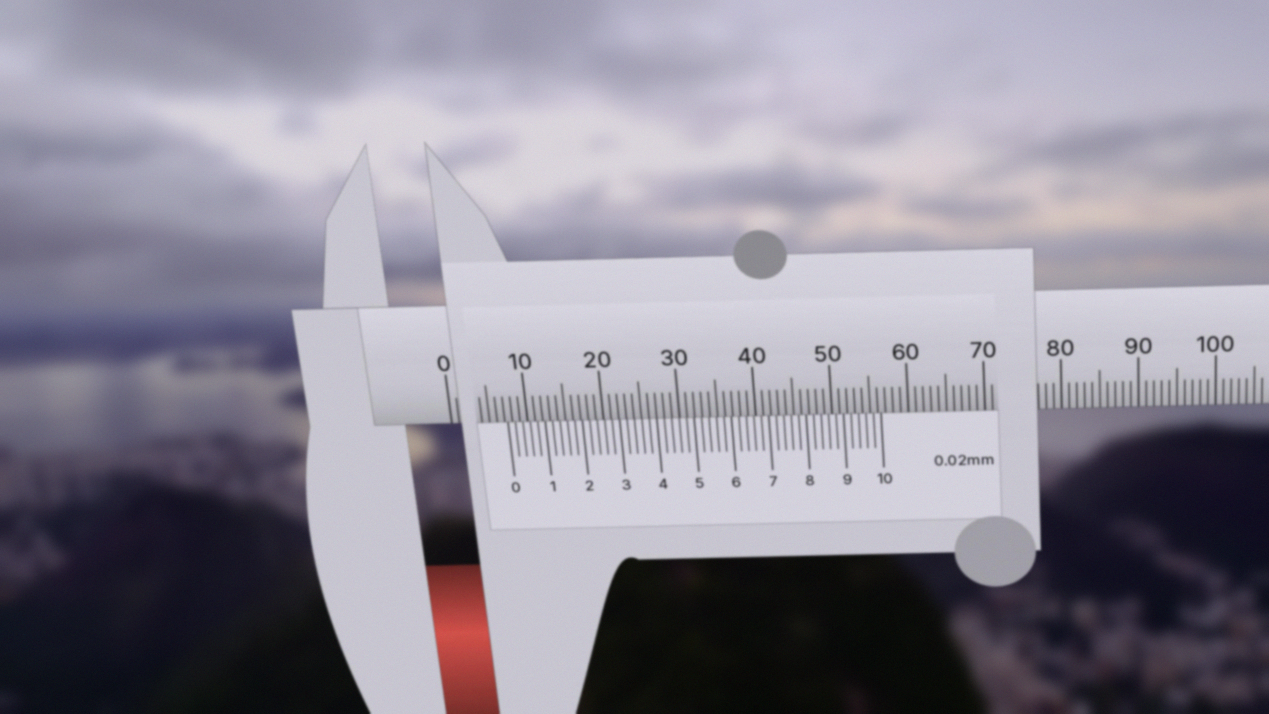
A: 7.4 (mm)
